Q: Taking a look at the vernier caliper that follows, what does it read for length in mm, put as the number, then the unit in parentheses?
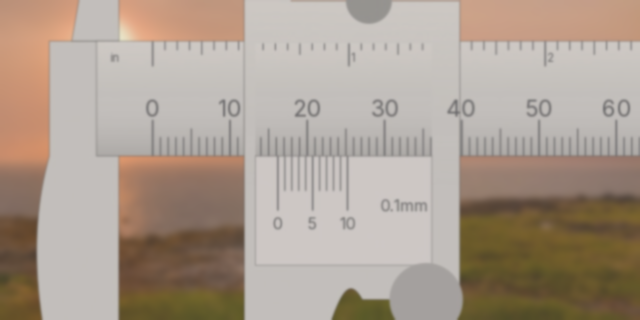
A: 16.2 (mm)
